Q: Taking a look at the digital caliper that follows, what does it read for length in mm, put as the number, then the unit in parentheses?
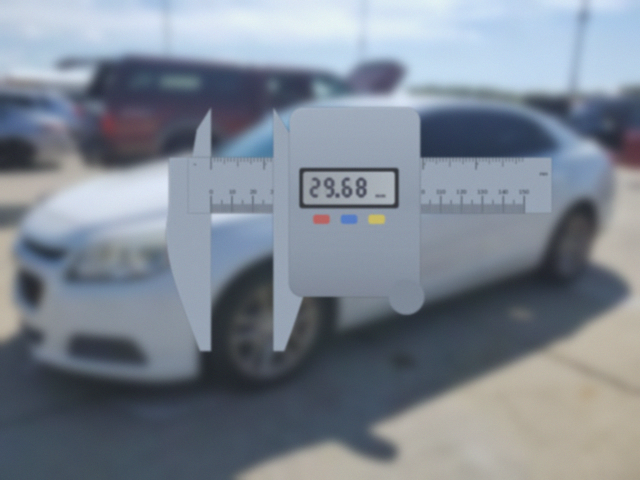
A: 29.68 (mm)
